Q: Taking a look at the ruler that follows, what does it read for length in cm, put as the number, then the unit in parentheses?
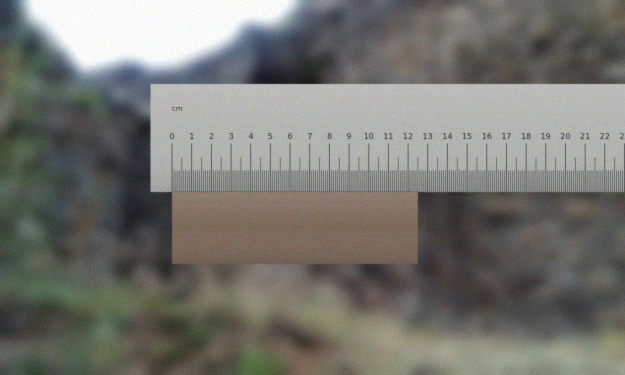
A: 12.5 (cm)
